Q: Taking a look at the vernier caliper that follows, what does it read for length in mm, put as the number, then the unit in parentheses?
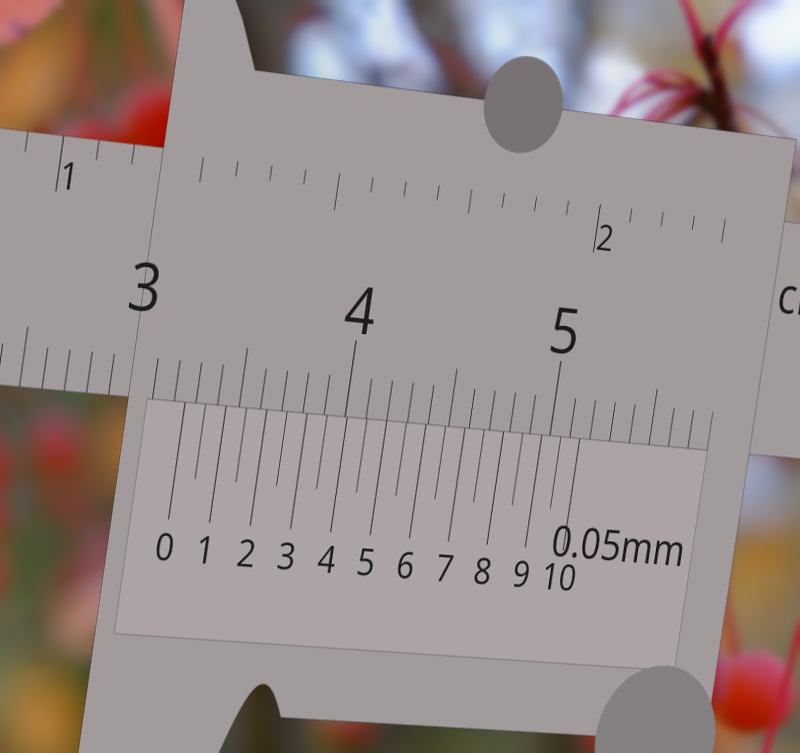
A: 32.5 (mm)
